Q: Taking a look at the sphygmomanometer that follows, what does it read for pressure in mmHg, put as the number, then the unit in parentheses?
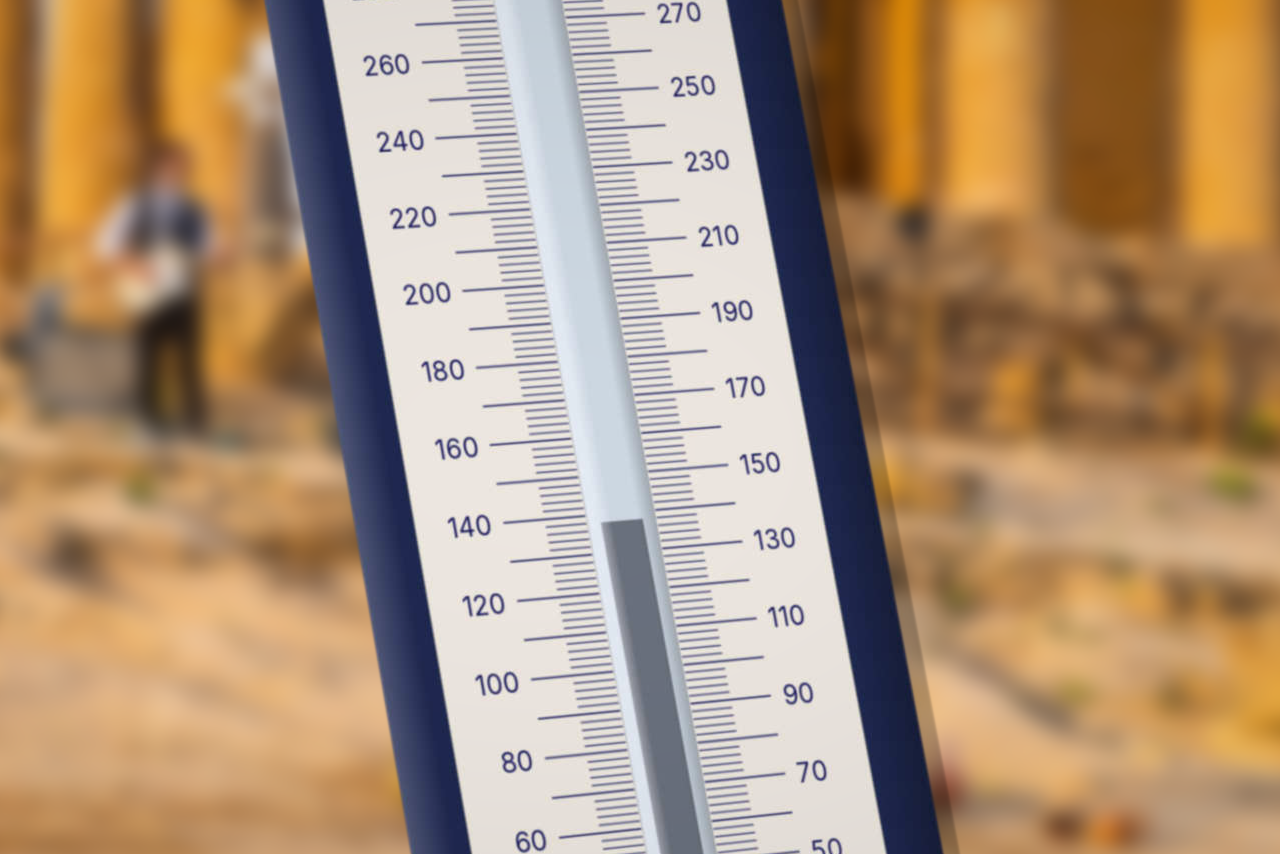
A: 138 (mmHg)
